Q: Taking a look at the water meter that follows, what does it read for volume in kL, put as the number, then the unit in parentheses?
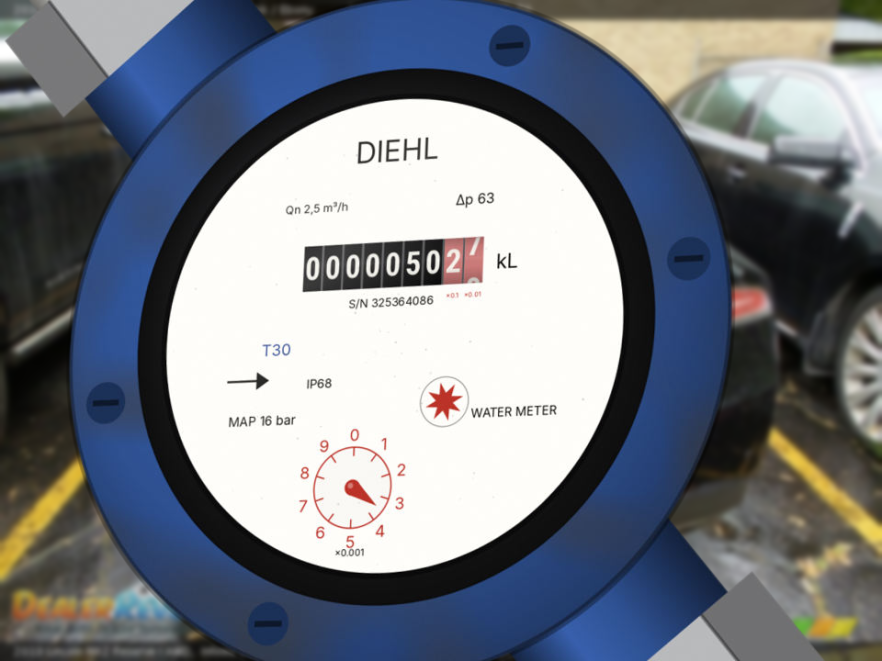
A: 50.273 (kL)
